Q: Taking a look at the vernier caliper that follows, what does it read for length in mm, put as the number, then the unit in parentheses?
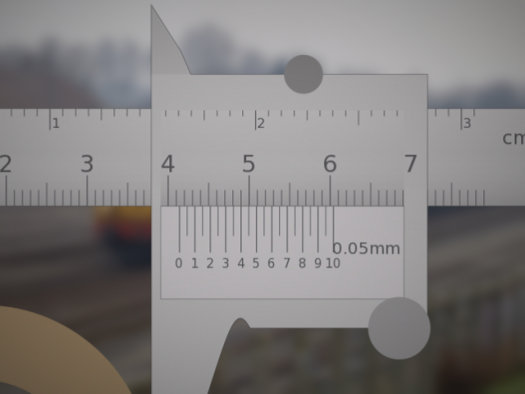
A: 41.4 (mm)
